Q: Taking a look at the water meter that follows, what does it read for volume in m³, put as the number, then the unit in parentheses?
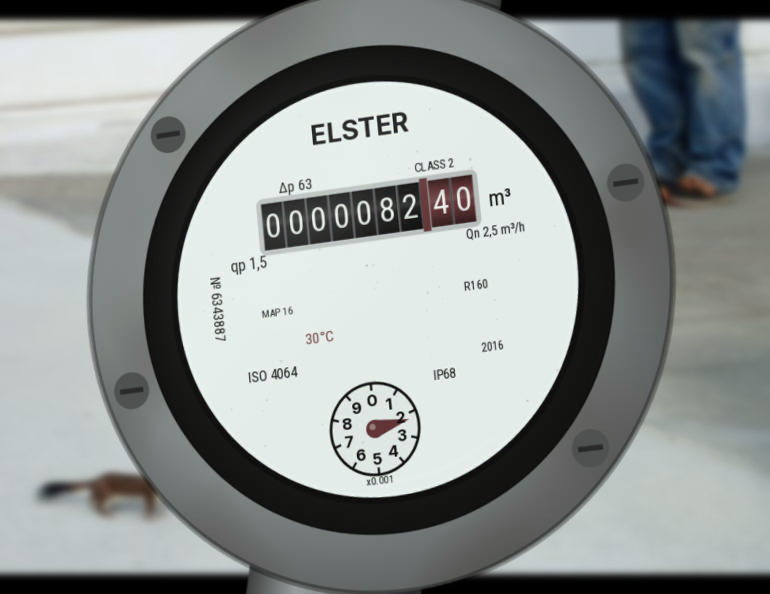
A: 82.402 (m³)
